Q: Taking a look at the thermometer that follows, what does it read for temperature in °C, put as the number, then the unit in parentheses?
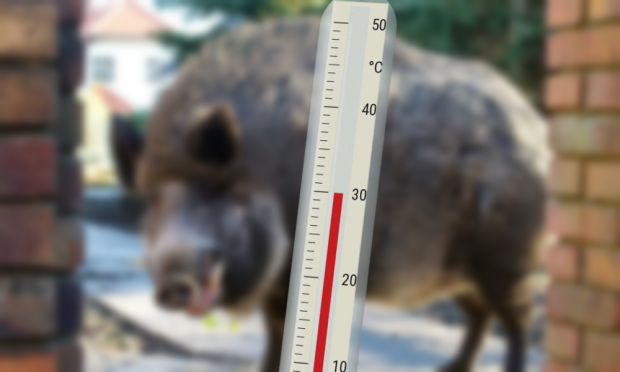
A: 30 (°C)
